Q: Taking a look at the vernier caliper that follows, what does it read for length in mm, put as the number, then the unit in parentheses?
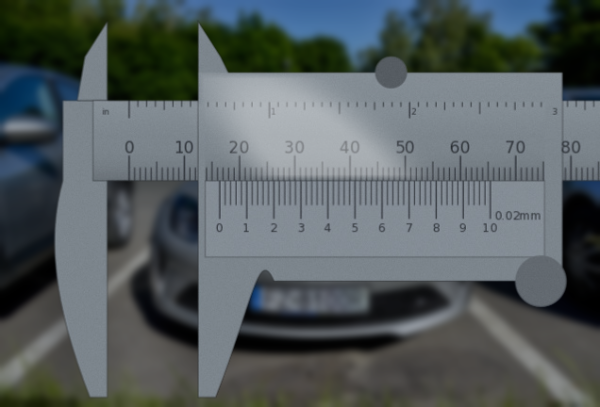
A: 16.4 (mm)
